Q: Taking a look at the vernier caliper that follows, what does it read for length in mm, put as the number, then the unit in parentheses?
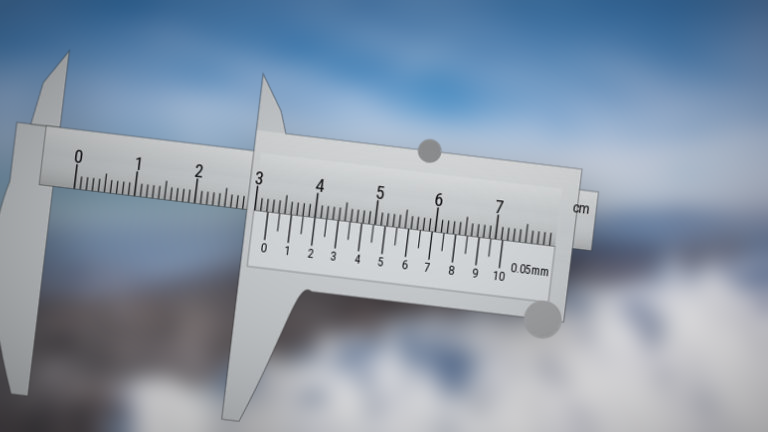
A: 32.2 (mm)
